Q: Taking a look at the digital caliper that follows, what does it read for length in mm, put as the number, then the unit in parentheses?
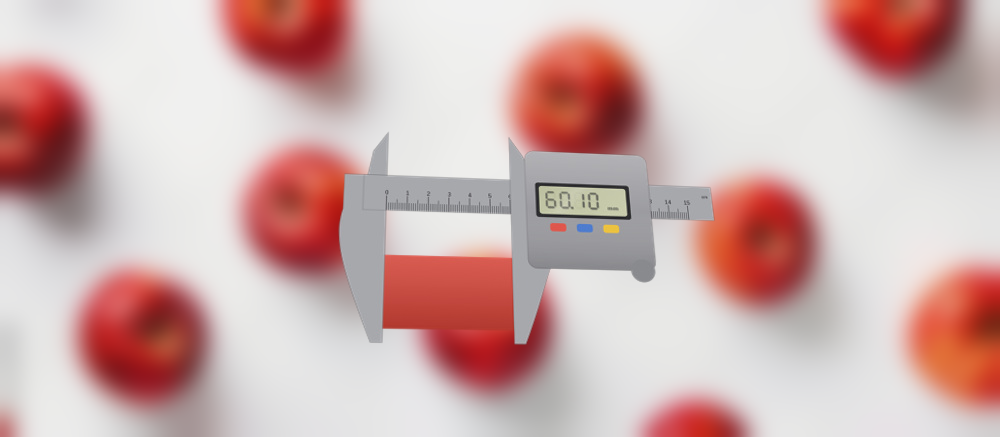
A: 60.10 (mm)
